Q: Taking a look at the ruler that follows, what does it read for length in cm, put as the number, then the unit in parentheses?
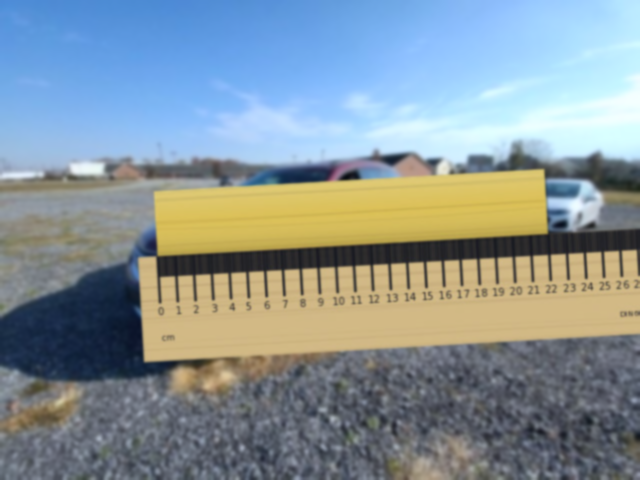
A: 22 (cm)
